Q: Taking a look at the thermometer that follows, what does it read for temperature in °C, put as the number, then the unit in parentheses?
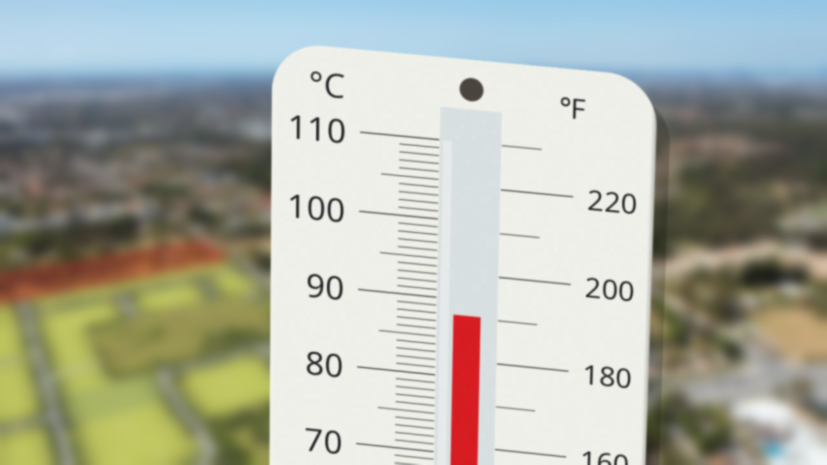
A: 88 (°C)
